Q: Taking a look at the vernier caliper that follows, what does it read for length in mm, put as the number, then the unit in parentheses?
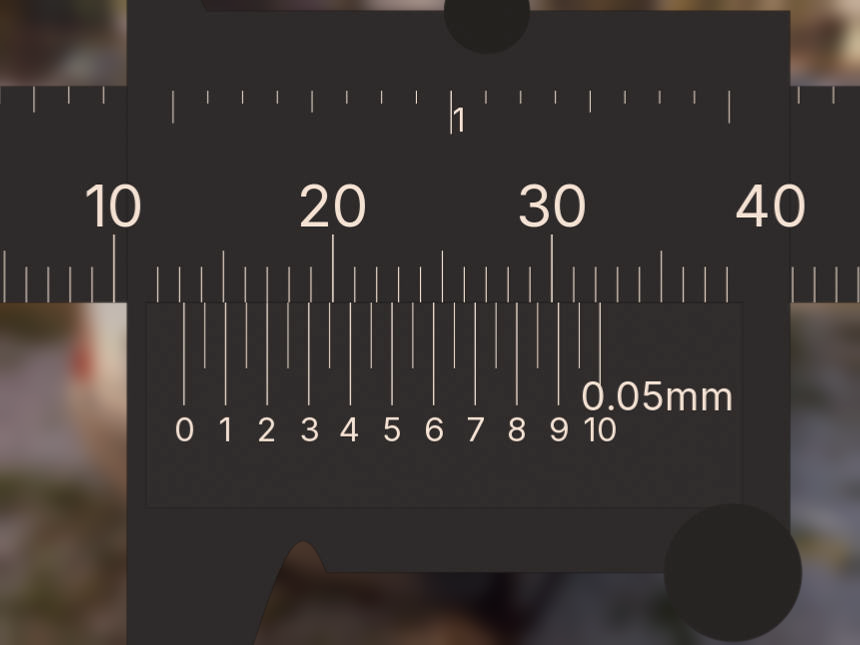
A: 13.2 (mm)
